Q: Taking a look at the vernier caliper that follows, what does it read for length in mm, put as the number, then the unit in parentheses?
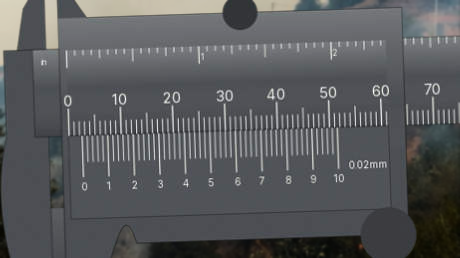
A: 2.5 (mm)
